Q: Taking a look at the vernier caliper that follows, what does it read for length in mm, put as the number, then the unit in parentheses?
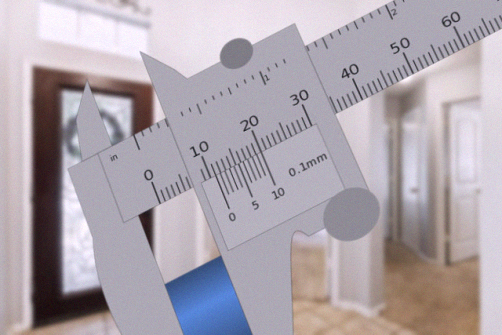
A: 11.0 (mm)
